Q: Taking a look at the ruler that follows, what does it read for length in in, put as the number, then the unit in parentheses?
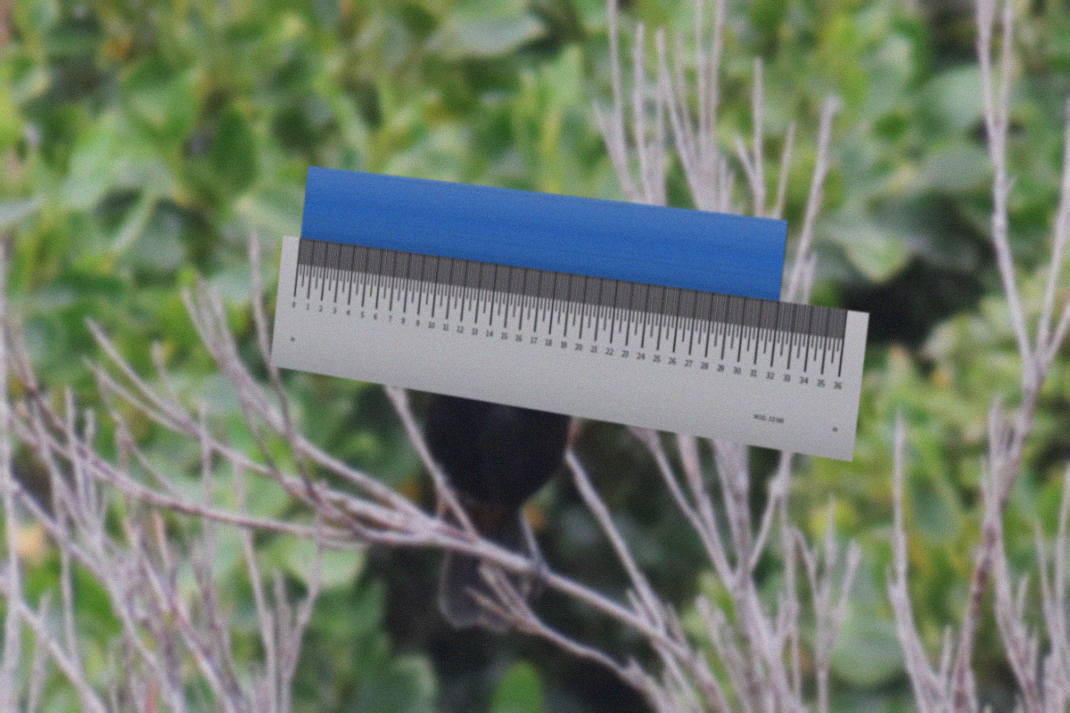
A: 32 (in)
